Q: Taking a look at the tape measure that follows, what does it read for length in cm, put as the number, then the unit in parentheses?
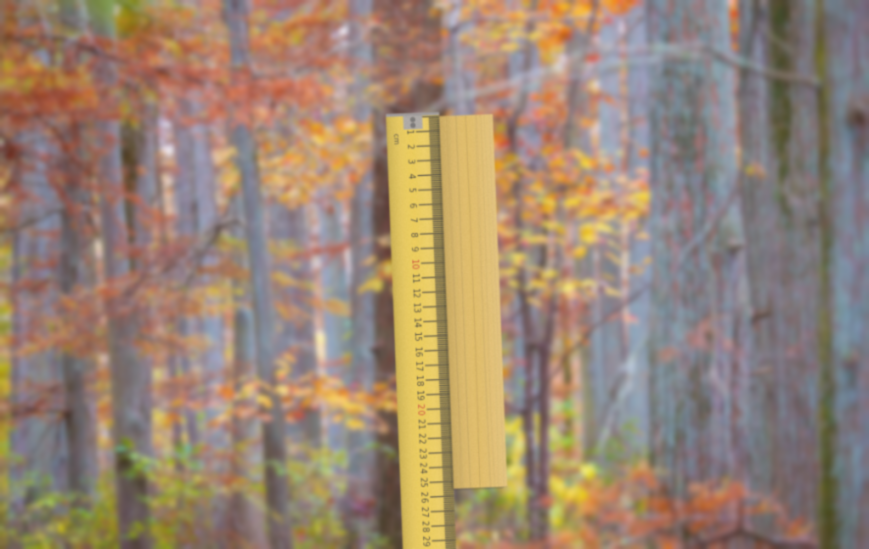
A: 25.5 (cm)
